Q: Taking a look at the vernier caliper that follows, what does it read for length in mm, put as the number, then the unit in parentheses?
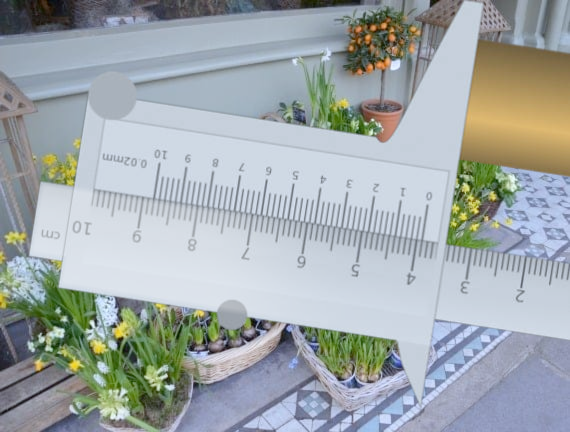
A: 39.0 (mm)
